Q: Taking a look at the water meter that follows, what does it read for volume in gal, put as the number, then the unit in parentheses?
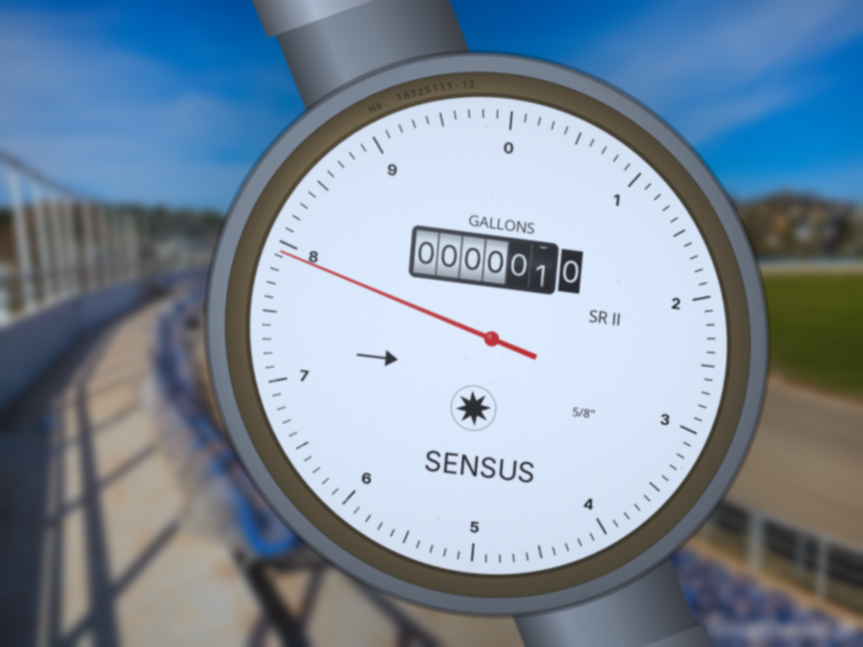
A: 7.9 (gal)
